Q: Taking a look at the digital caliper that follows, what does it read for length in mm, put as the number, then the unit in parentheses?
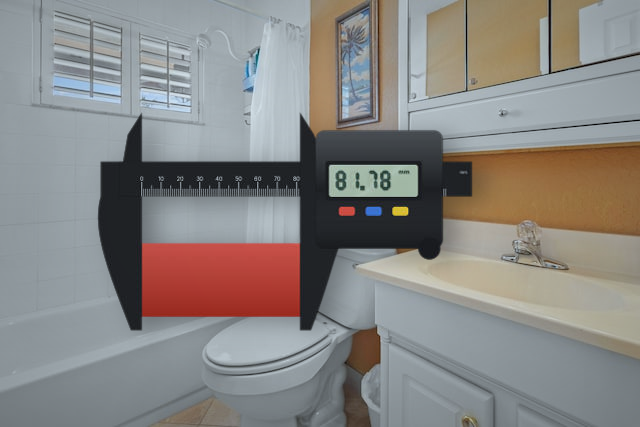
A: 81.78 (mm)
